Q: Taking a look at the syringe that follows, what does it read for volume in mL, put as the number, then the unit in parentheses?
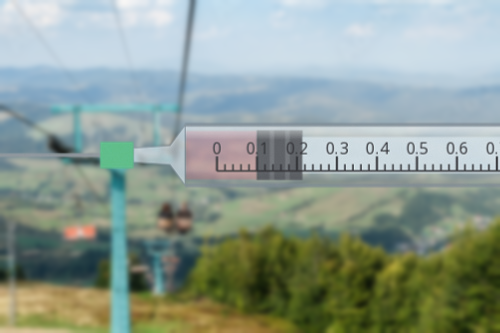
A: 0.1 (mL)
